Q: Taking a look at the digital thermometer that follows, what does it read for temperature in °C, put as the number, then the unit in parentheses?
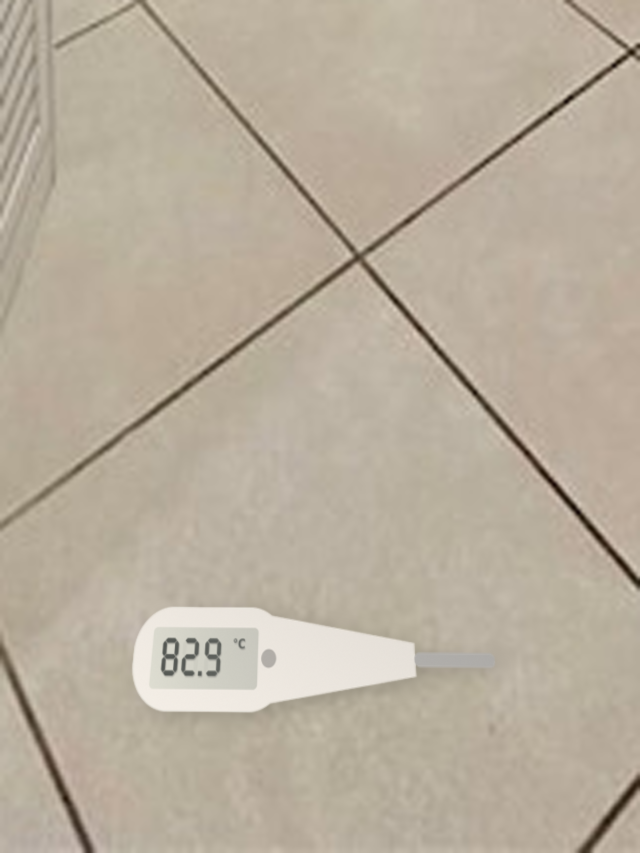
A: 82.9 (°C)
